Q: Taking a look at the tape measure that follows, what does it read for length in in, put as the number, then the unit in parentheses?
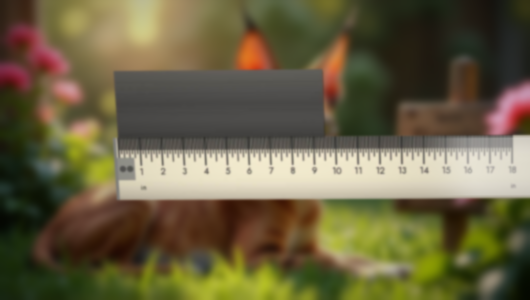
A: 9.5 (in)
